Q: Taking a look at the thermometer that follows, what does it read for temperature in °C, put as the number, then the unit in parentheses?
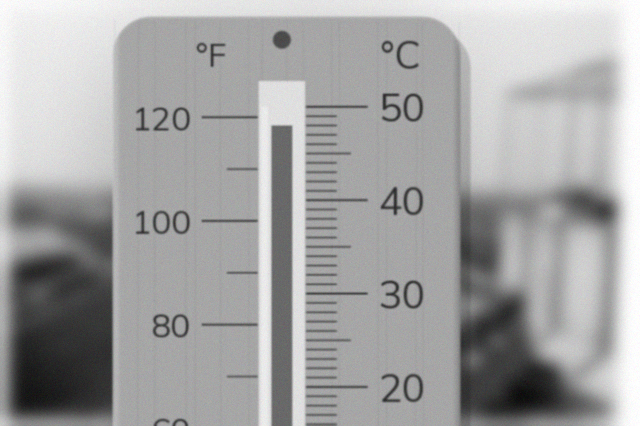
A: 48 (°C)
